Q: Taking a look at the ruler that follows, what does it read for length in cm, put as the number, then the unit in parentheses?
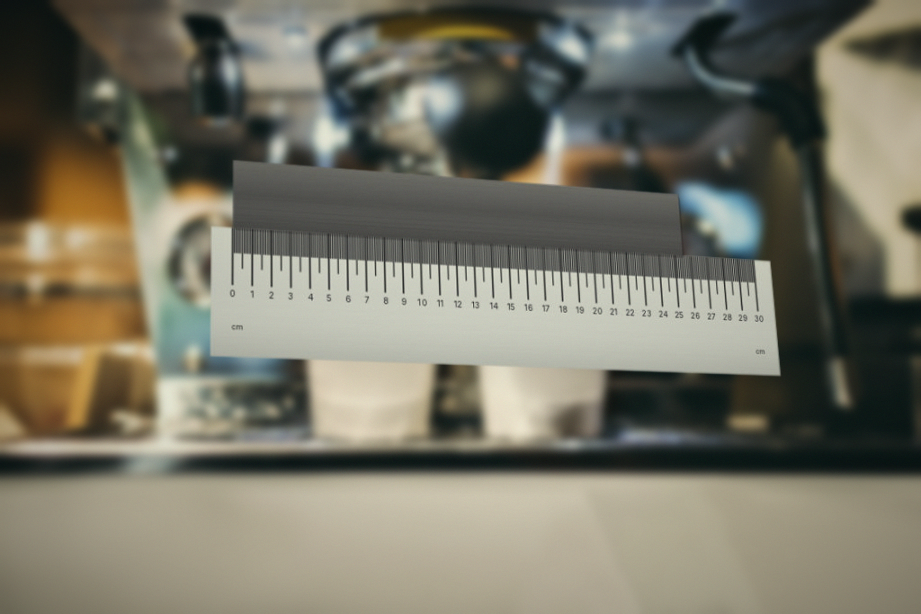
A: 25.5 (cm)
